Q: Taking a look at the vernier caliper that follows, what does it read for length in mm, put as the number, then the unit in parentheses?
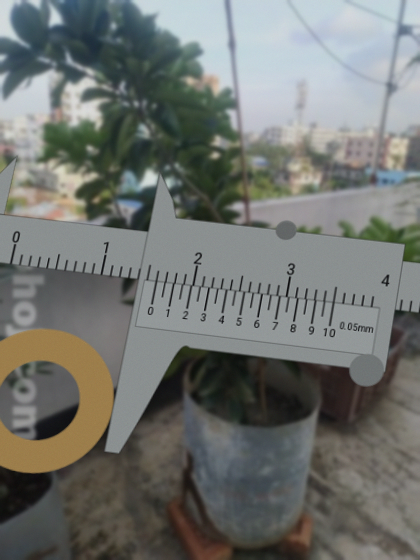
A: 16.0 (mm)
